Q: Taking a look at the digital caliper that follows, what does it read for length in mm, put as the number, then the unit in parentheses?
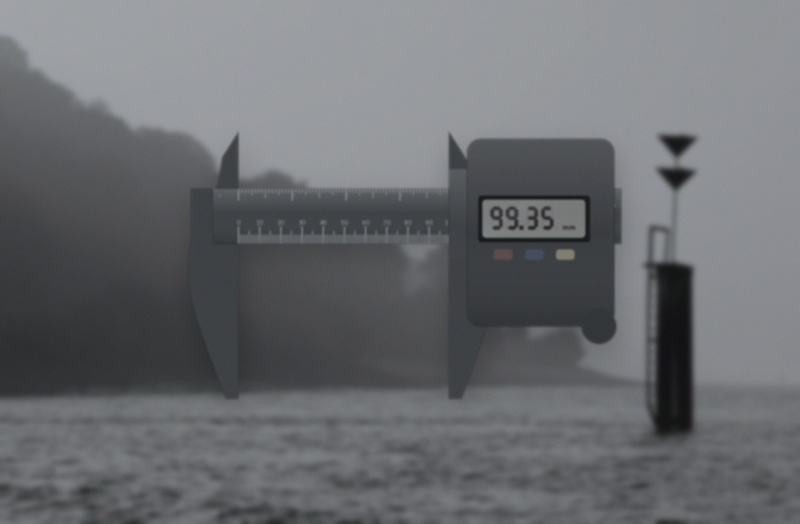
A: 99.35 (mm)
